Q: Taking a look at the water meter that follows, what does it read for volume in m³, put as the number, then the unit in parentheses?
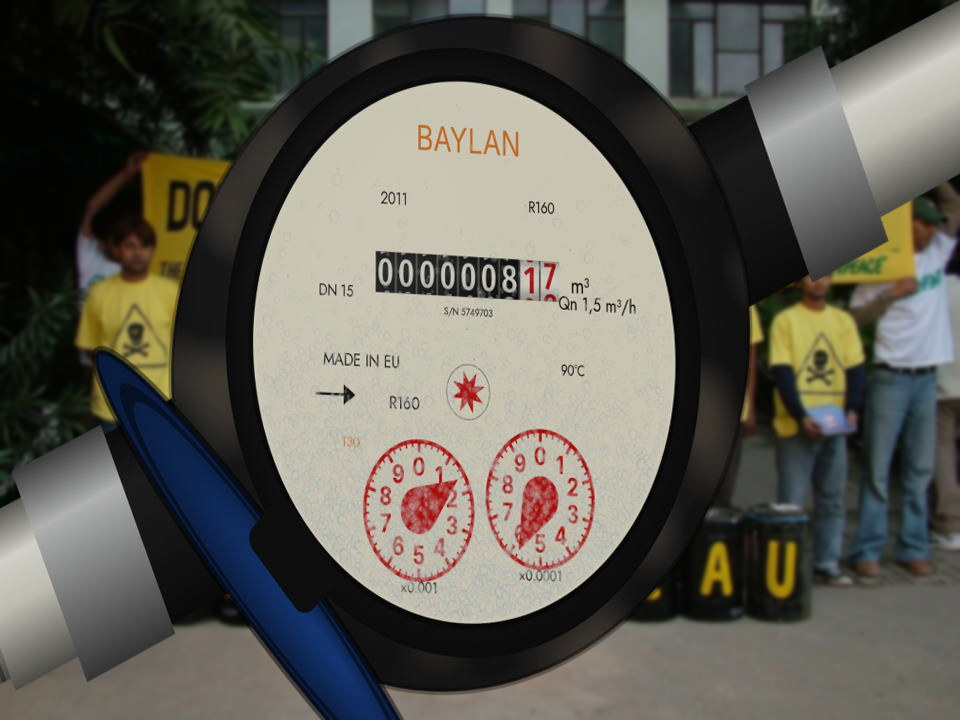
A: 8.1715 (m³)
